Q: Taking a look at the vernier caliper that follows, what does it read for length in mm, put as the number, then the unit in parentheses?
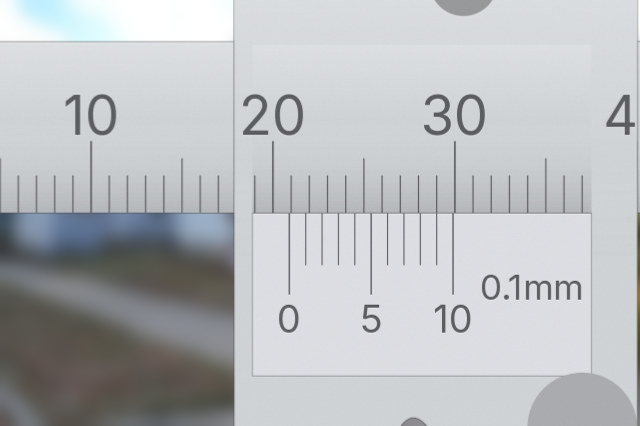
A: 20.9 (mm)
